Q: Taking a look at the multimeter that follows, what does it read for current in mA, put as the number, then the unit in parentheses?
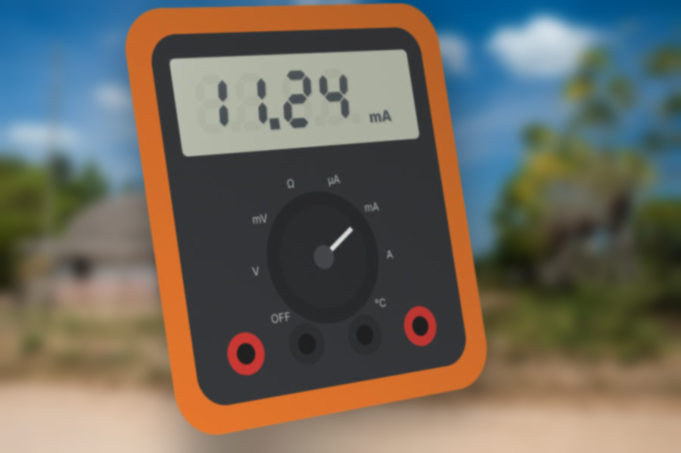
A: 11.24 (mA)
